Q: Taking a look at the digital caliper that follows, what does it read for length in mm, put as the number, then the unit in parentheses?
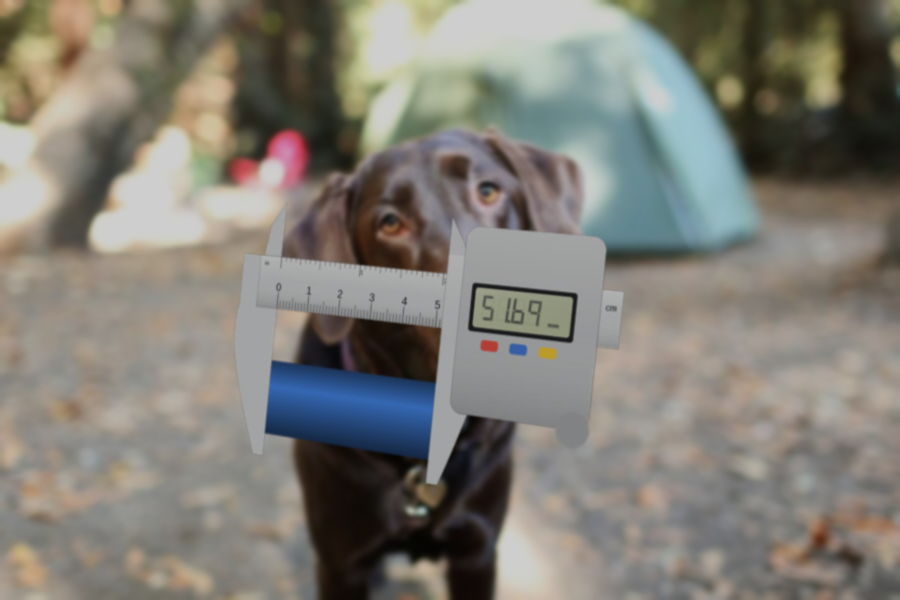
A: 51.69 (mm)
